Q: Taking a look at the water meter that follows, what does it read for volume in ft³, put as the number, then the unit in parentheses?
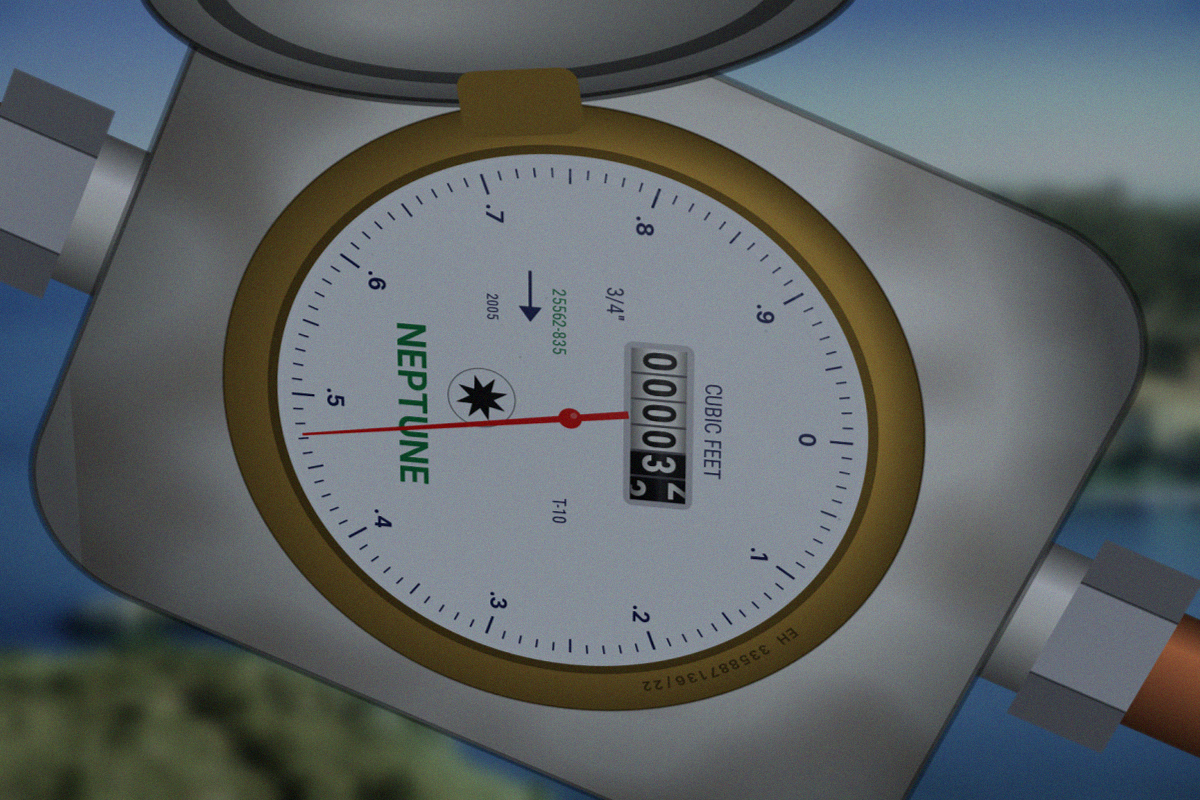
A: 32.47 (ft³)
